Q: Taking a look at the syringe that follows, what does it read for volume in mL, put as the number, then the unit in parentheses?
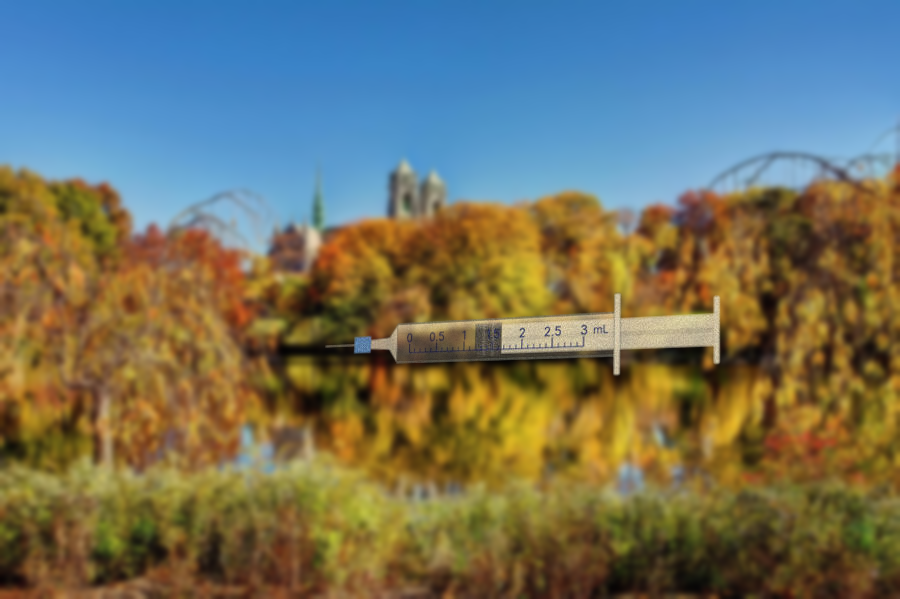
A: 1.2 (mL)
